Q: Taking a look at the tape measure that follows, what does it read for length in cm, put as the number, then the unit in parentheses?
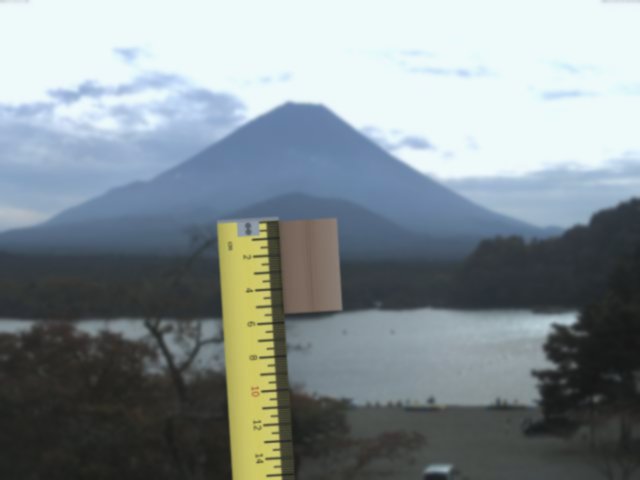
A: 5.5 (cm)
